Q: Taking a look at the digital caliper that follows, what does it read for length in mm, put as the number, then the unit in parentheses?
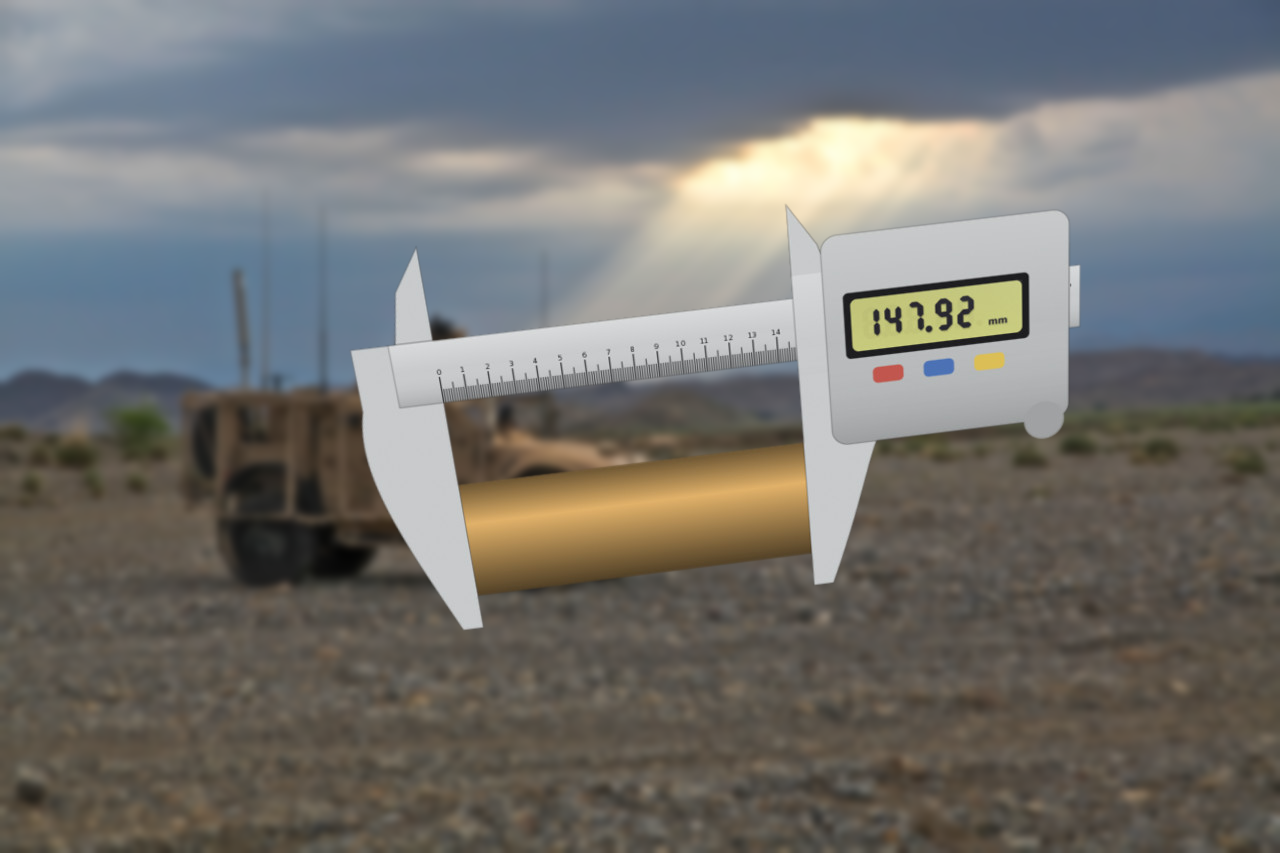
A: 147.92 (mm)
